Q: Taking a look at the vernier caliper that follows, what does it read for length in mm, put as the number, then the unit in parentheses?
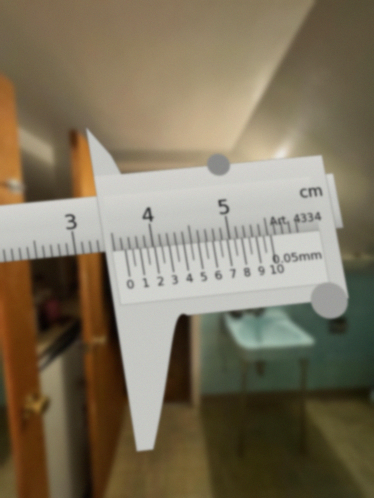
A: 36.4 (mm)
